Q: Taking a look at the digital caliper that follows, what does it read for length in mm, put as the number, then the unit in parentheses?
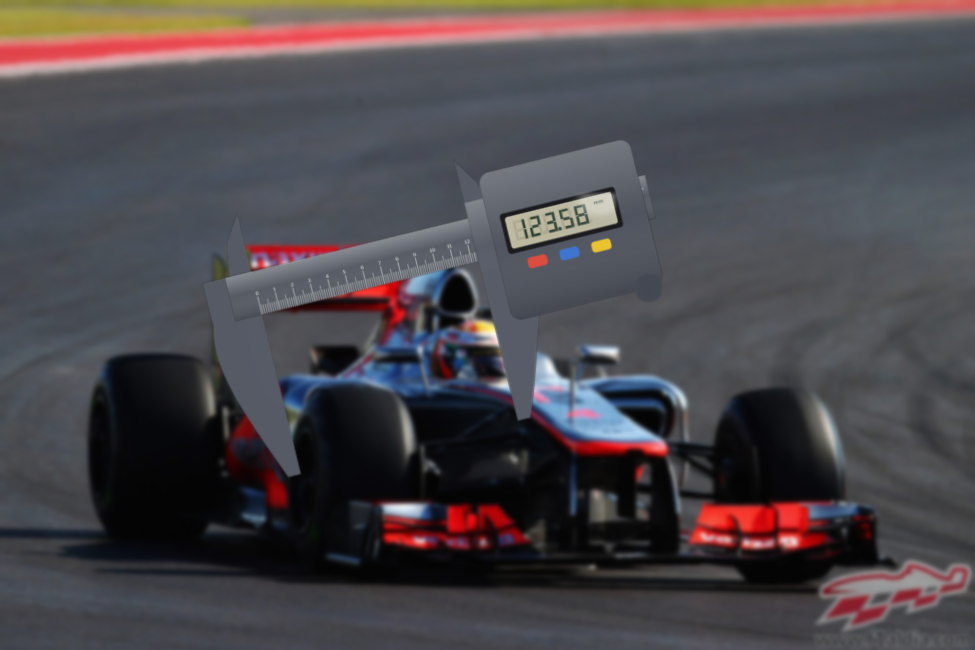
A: 123.58 (mm)
